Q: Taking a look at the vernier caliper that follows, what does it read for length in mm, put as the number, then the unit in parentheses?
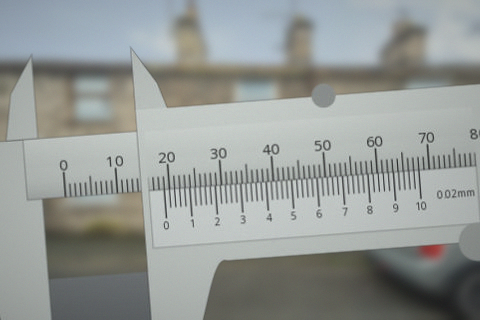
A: 19.0 (mm)
